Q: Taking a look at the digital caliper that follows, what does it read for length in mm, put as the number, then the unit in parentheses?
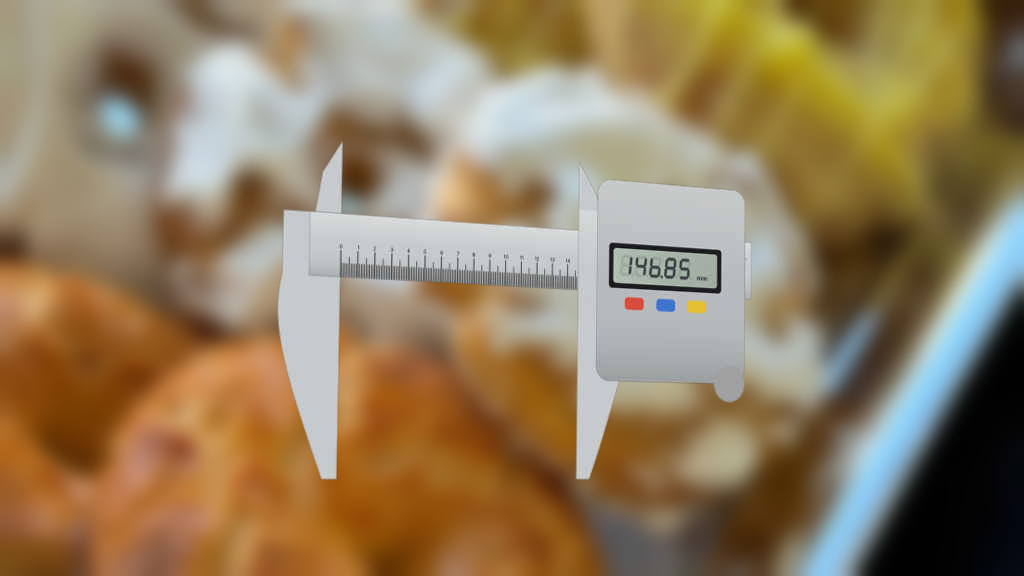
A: 146.85 (mm)
